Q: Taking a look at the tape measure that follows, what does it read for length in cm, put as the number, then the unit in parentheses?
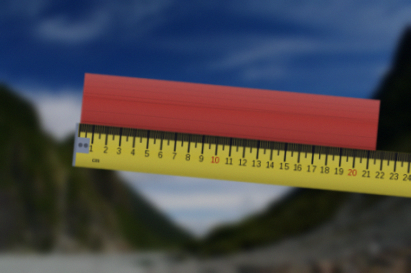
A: 21.5 (cm)
